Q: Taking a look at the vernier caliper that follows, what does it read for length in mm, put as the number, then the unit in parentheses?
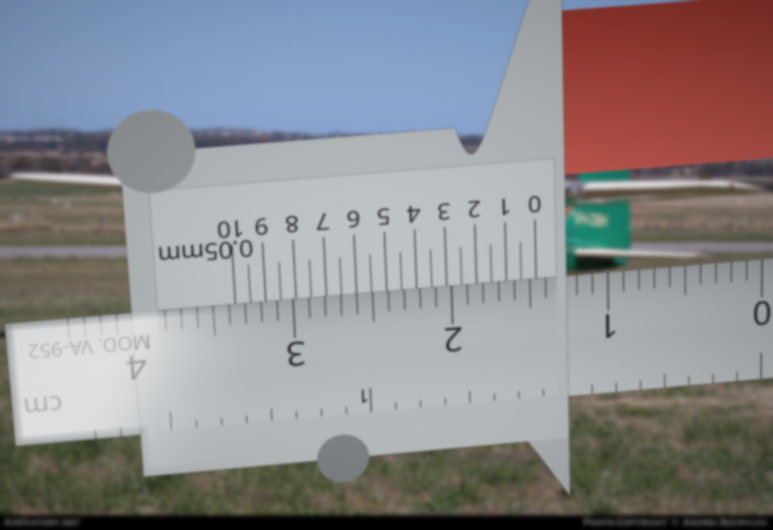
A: 14.6 (mm)
